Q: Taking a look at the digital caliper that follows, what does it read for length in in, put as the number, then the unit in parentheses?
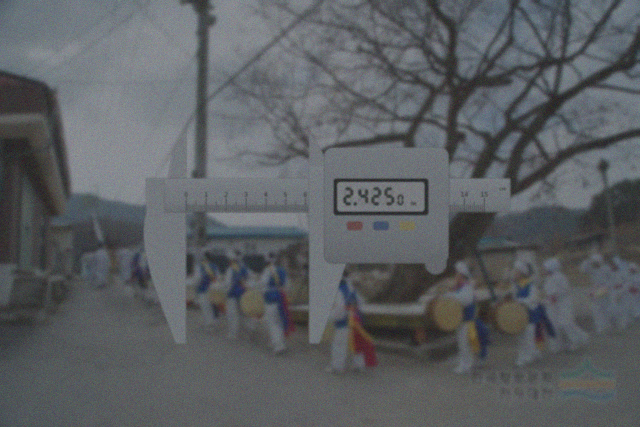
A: 2.4250 (in)
